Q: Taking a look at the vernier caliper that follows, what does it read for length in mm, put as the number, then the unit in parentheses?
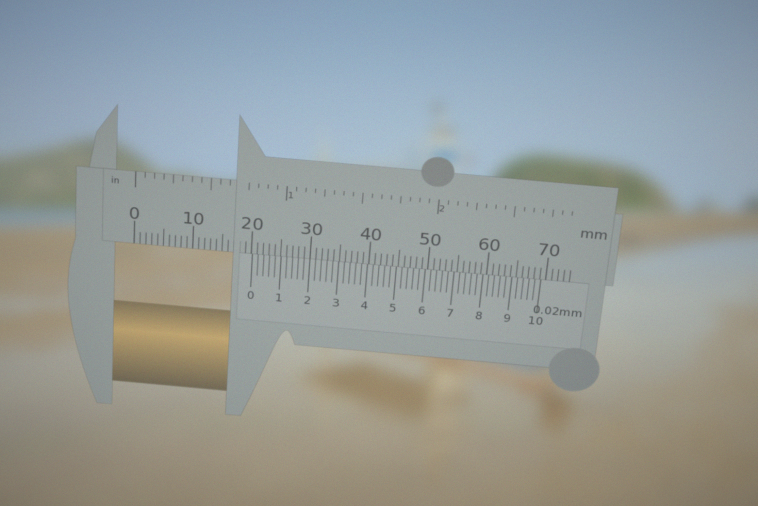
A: 20.2 (mm)
